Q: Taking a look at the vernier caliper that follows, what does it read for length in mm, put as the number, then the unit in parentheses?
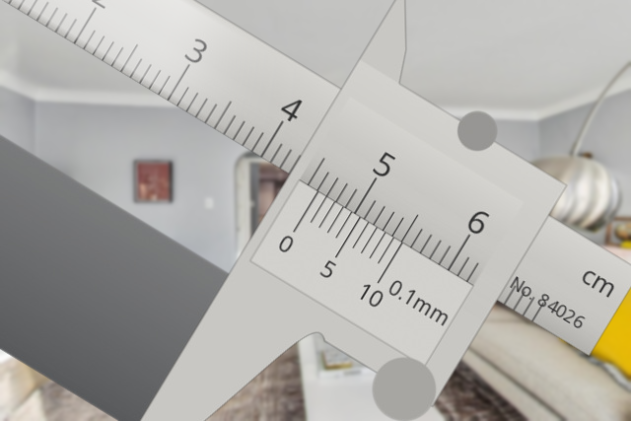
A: 46.1 (mm)
